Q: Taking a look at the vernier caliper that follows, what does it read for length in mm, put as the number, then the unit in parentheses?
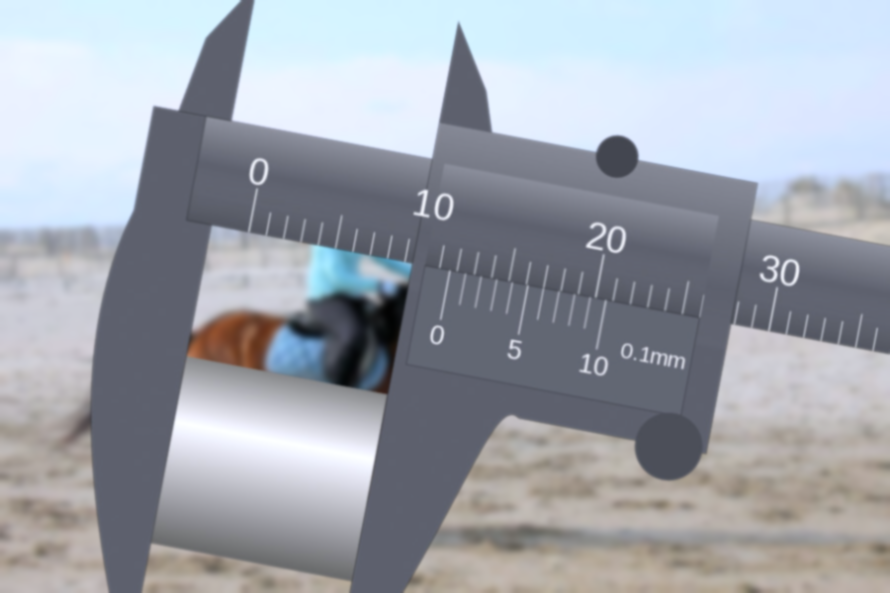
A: 11.6 (mm)
